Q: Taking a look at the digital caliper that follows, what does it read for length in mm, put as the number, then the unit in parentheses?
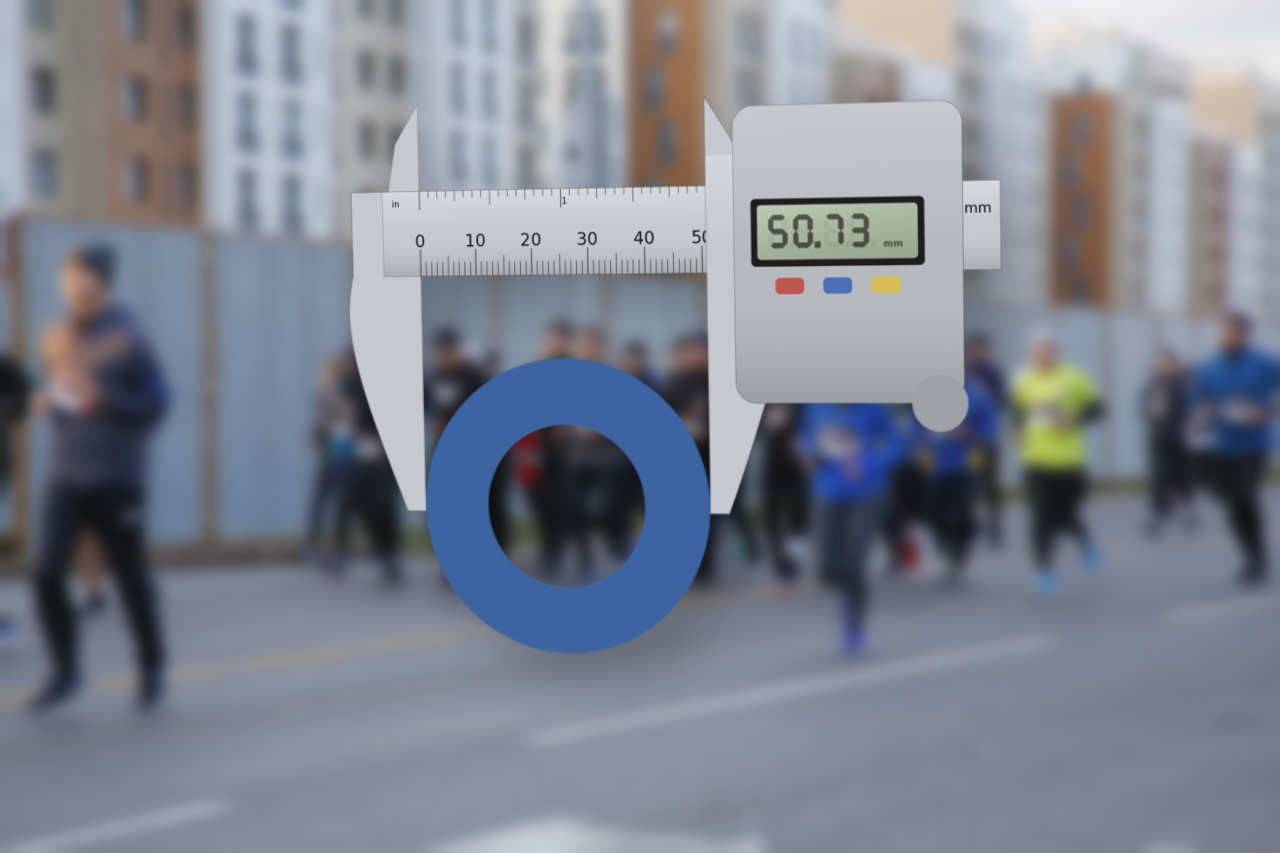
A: 50.73 (mm)
